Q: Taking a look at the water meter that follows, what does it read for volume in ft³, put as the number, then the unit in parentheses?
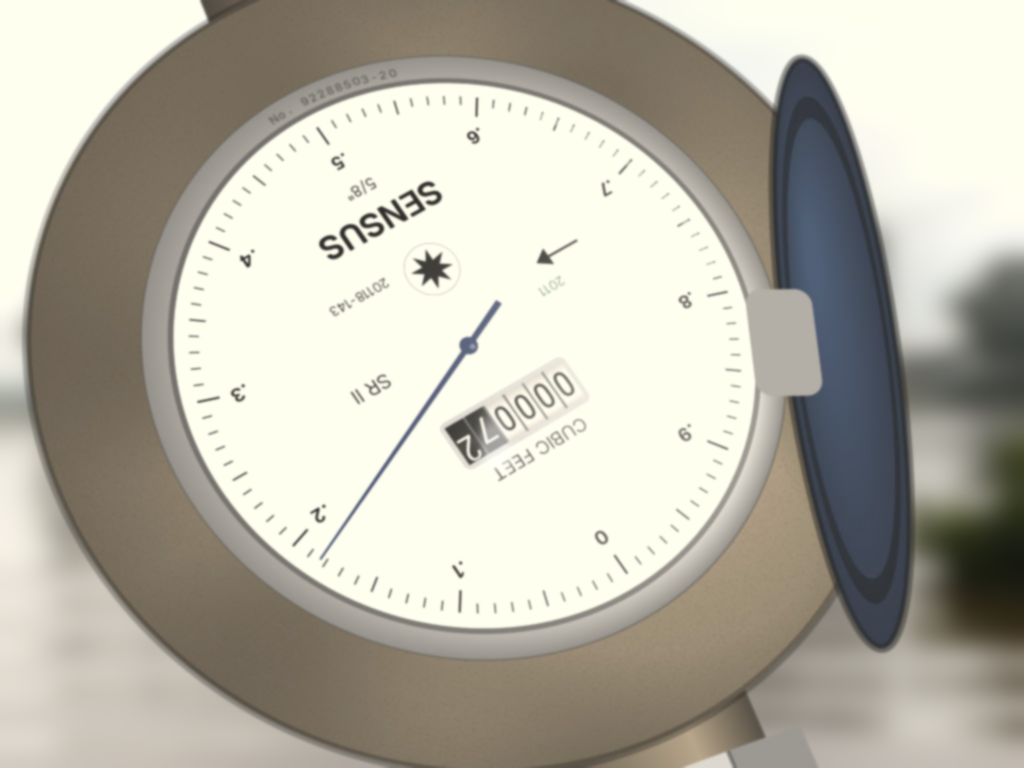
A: 72.18 (ft³)
